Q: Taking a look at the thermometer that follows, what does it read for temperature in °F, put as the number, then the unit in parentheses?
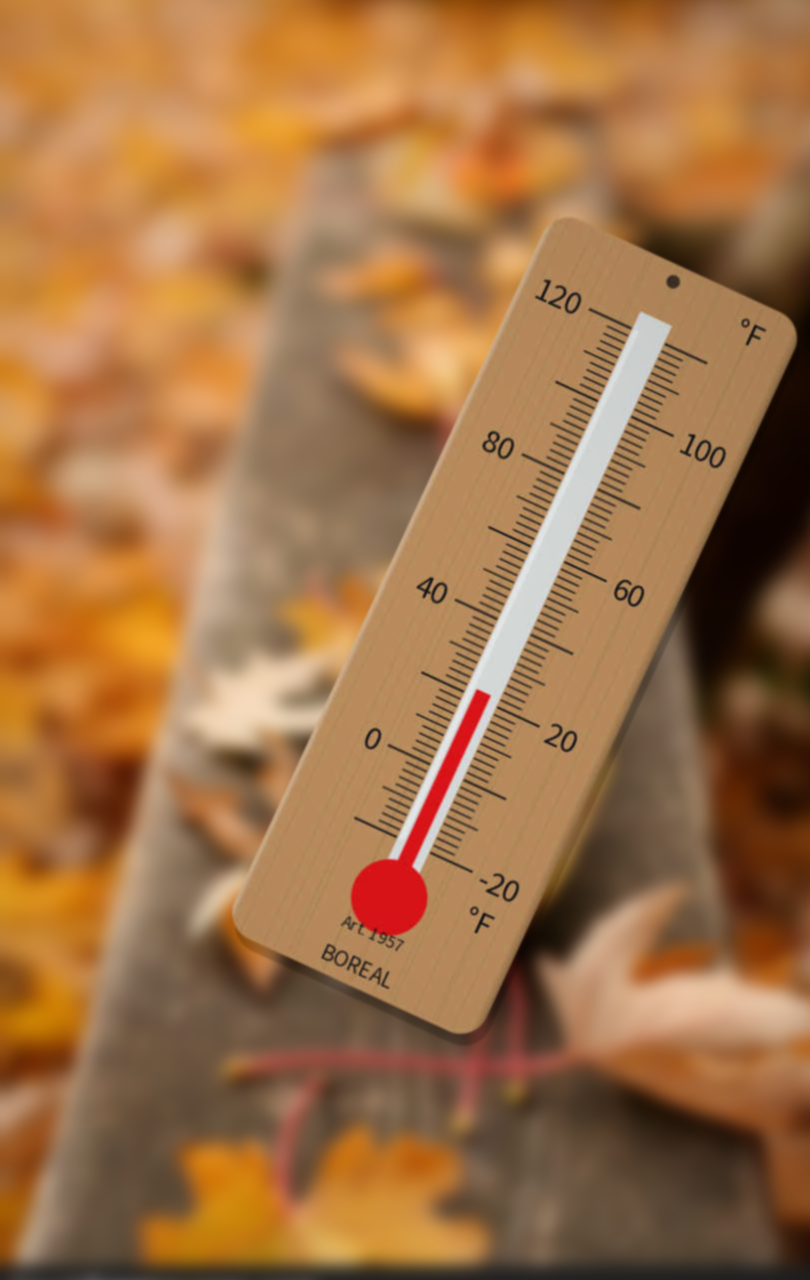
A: 22 (°F)
